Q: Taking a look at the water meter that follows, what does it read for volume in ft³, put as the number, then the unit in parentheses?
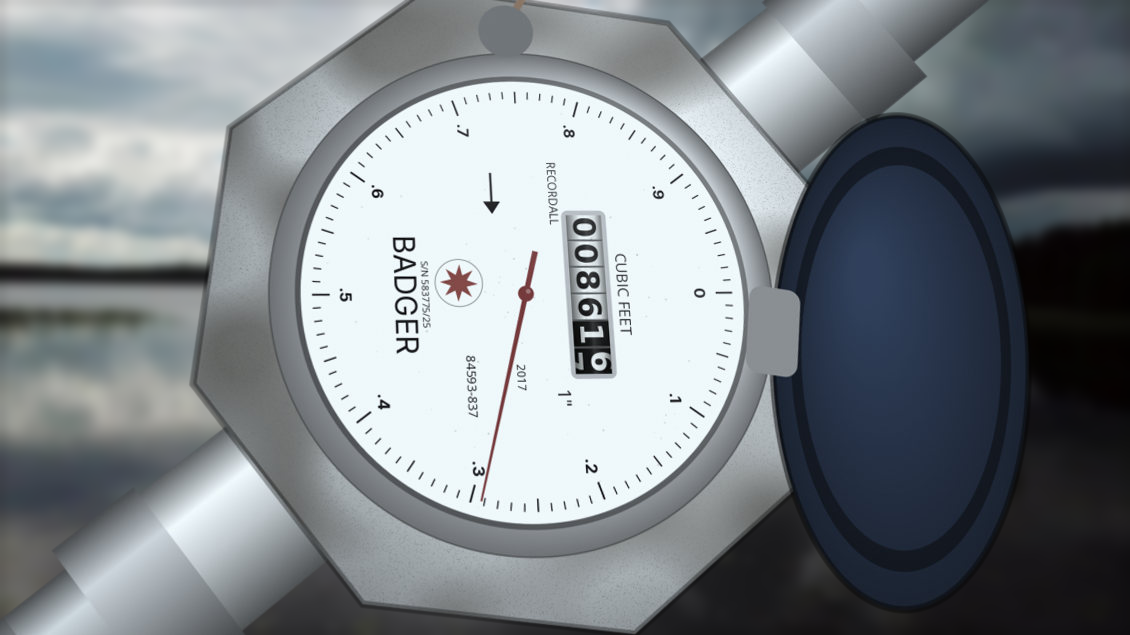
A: 8616.29 (ft³)
